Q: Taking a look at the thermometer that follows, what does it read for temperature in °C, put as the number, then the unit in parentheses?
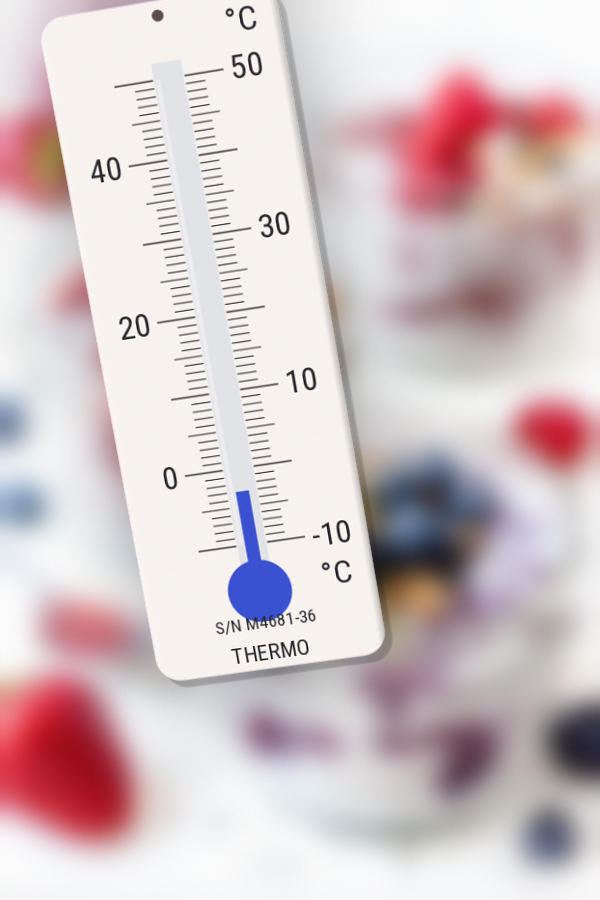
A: -3 (°C)
